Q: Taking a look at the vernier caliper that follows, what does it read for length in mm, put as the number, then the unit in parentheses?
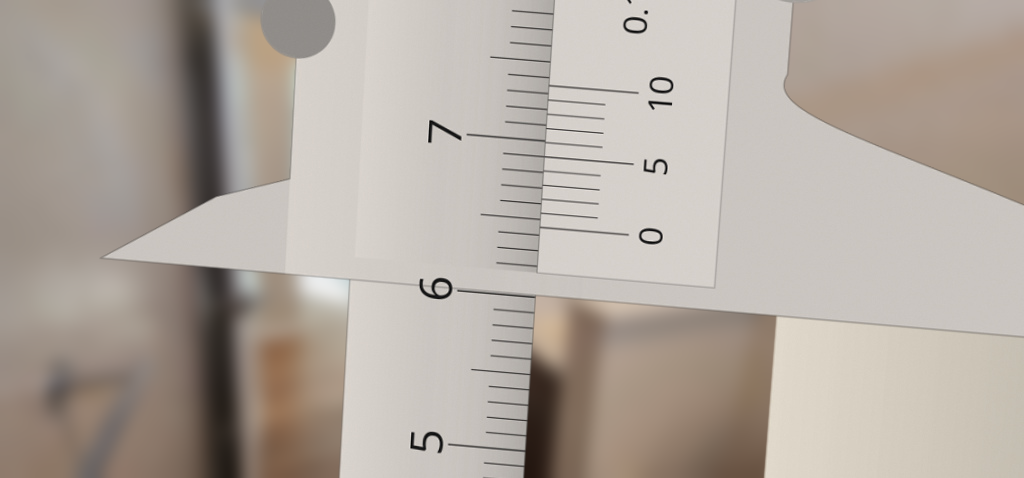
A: 64.5 (mm)
